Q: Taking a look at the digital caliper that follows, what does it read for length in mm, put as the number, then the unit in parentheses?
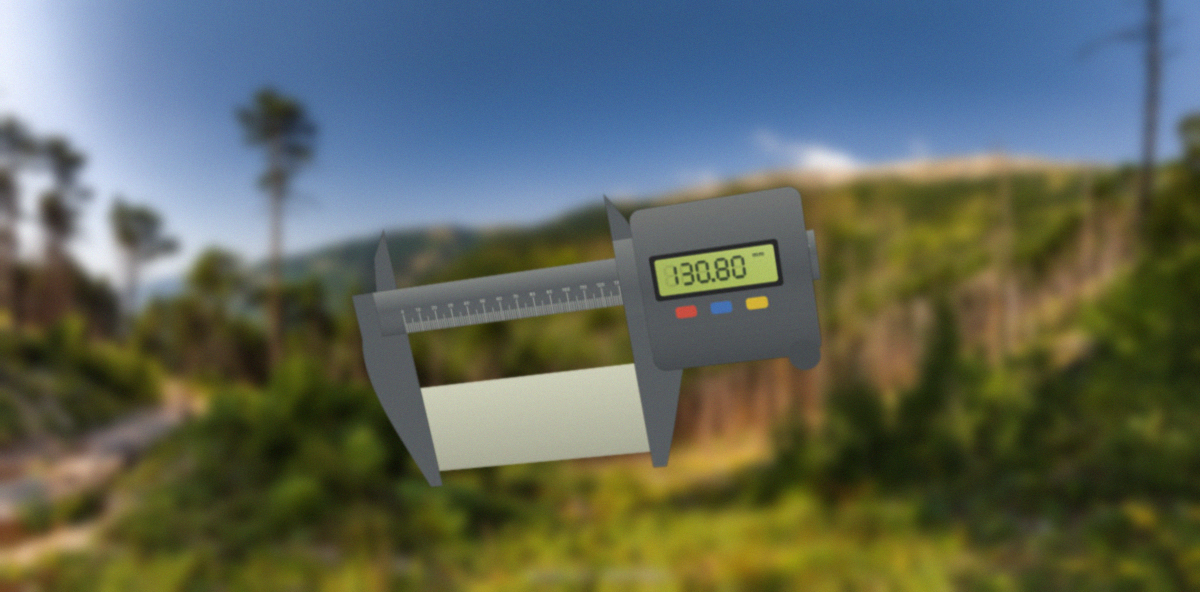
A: 130.80 (mm)
